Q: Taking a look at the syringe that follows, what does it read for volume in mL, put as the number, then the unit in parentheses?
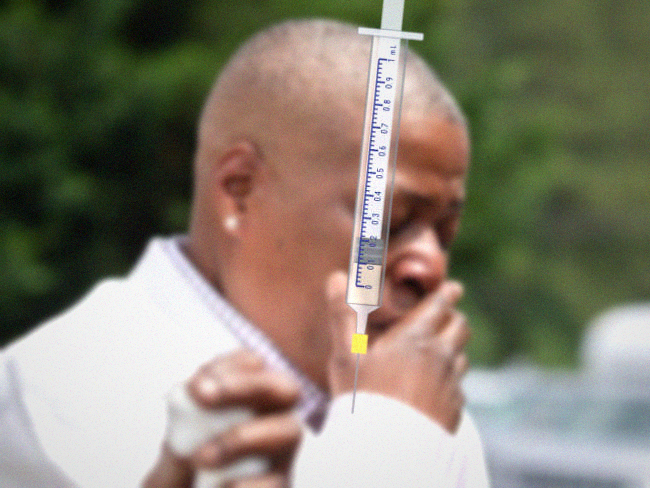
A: 0.1 (mL)
